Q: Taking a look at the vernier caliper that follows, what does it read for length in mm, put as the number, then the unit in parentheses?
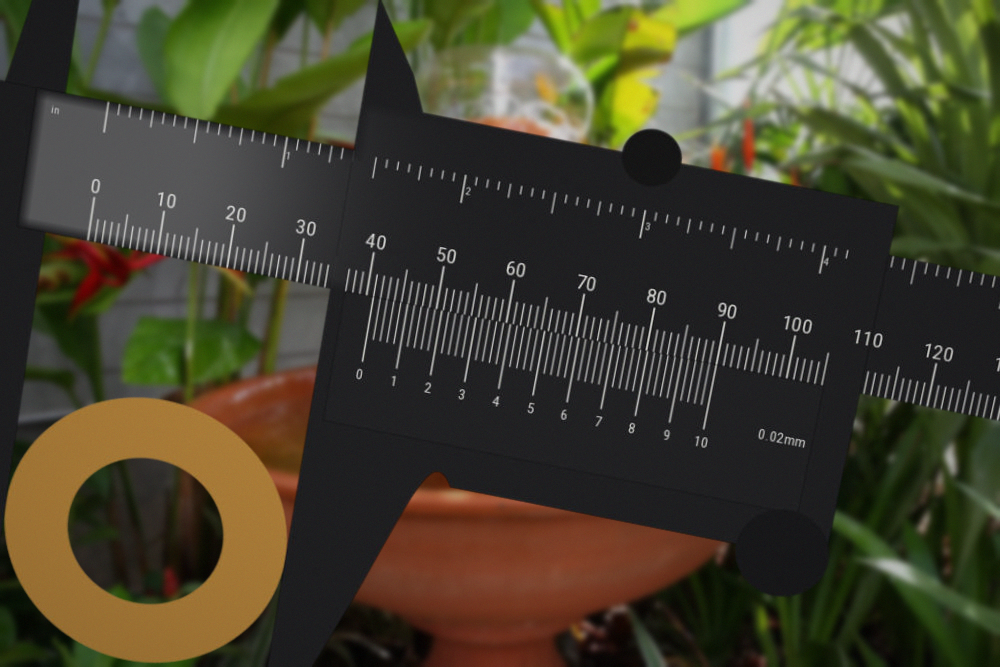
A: 41.0 (mm)
